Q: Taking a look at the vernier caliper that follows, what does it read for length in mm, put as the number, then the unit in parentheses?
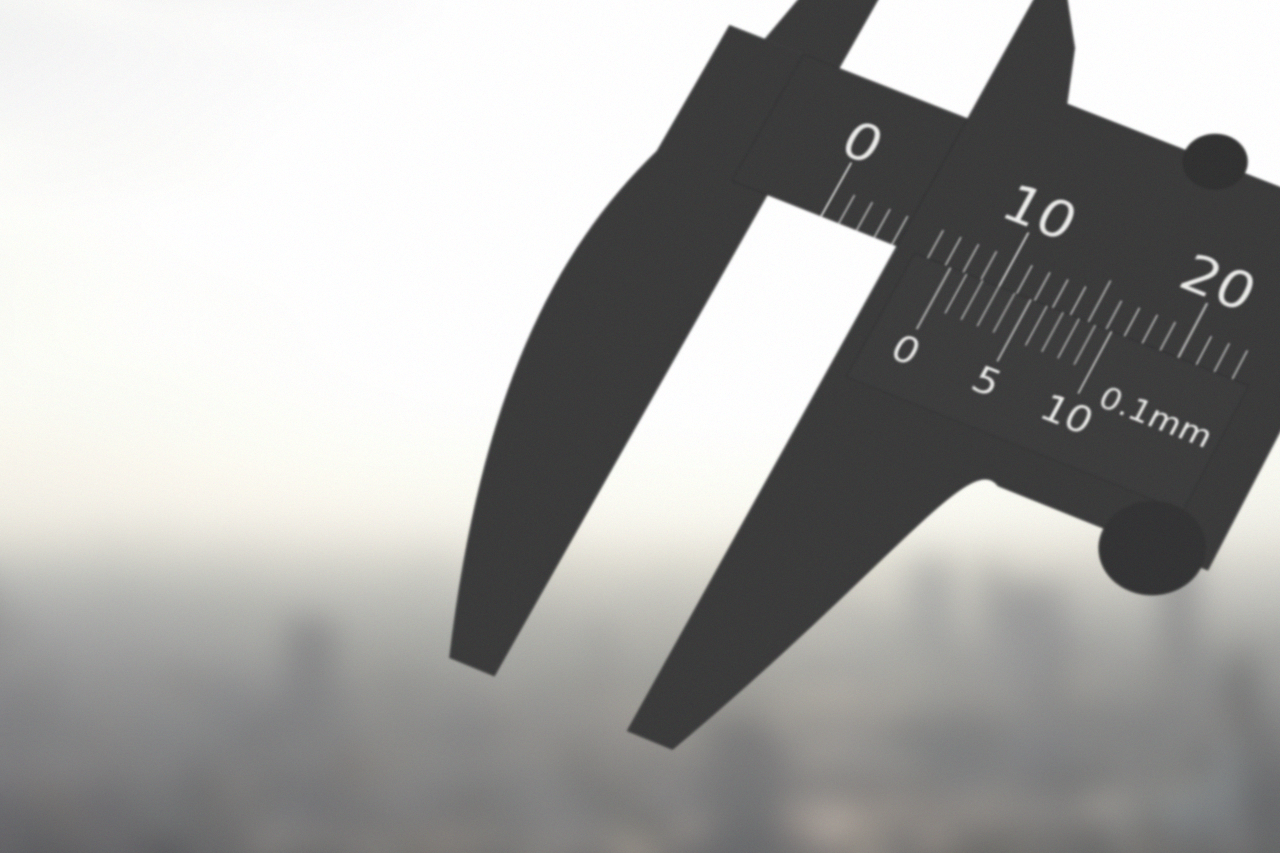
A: 7.3 (mm)
